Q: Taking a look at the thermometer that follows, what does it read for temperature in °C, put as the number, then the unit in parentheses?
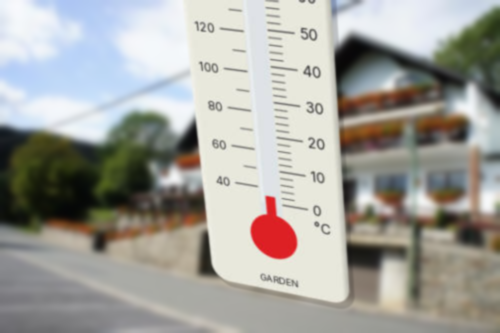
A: 2 (°C)
